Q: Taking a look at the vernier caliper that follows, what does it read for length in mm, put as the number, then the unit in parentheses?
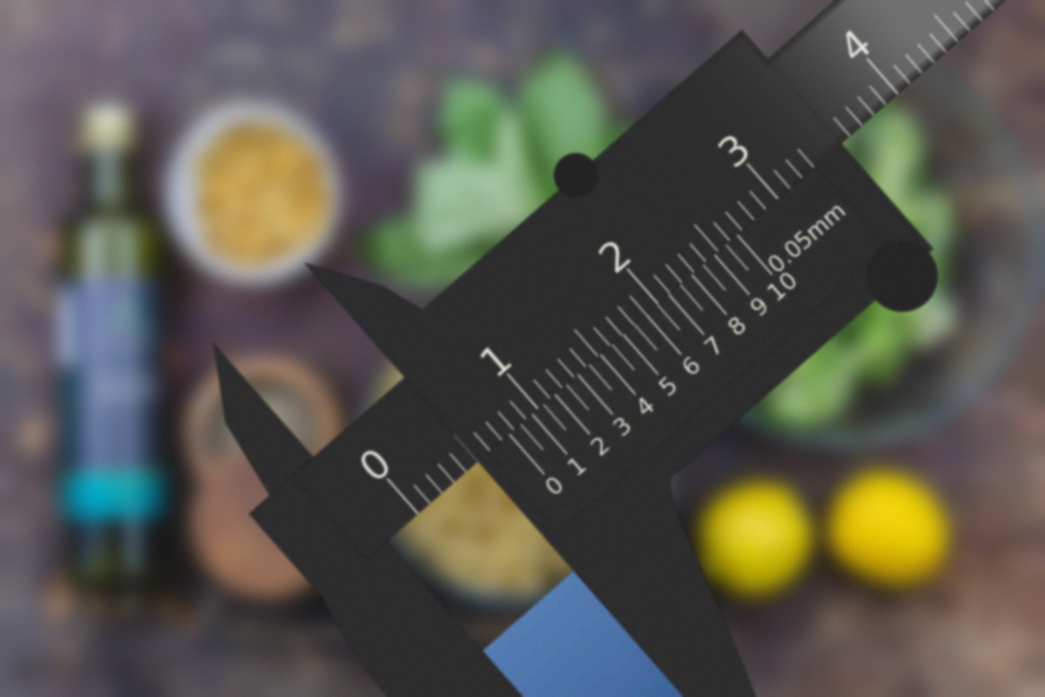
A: 7.6 (mm)
